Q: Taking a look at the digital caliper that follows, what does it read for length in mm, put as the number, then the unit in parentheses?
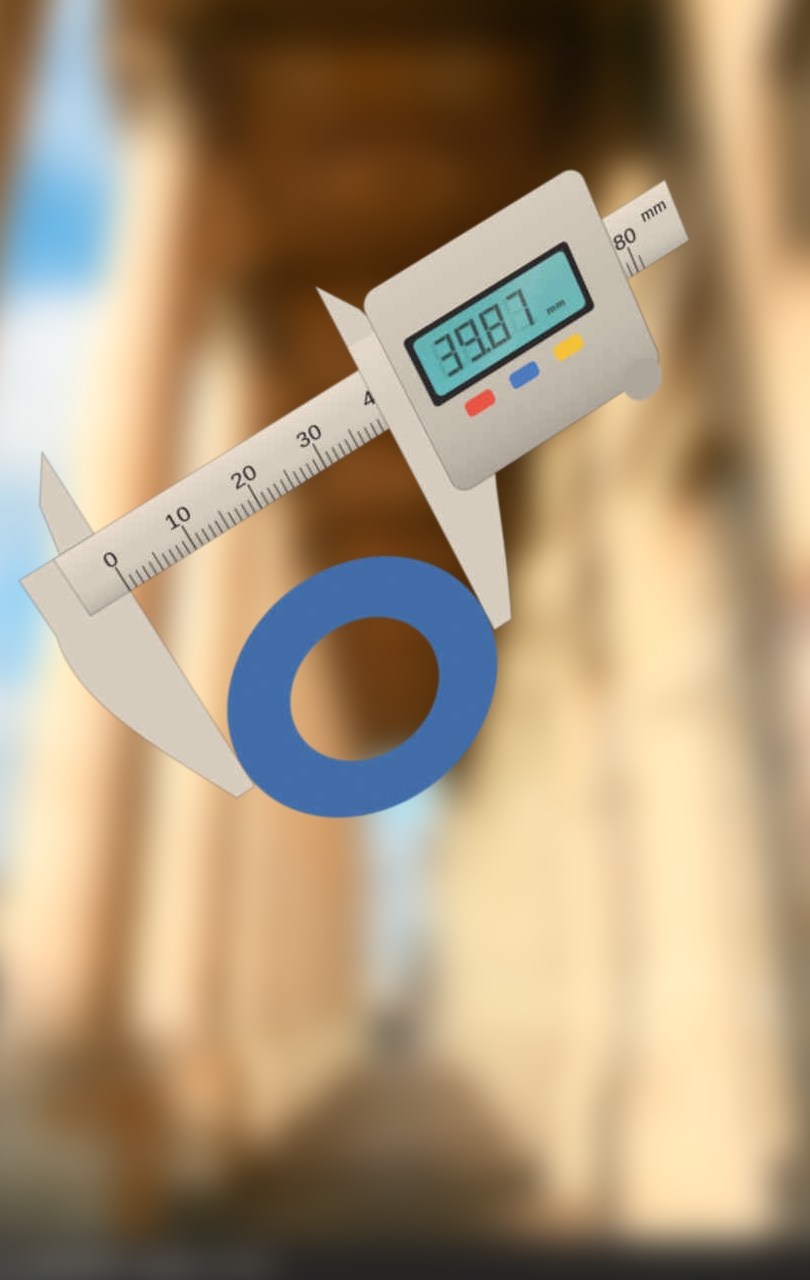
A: 39.87 (mm)
